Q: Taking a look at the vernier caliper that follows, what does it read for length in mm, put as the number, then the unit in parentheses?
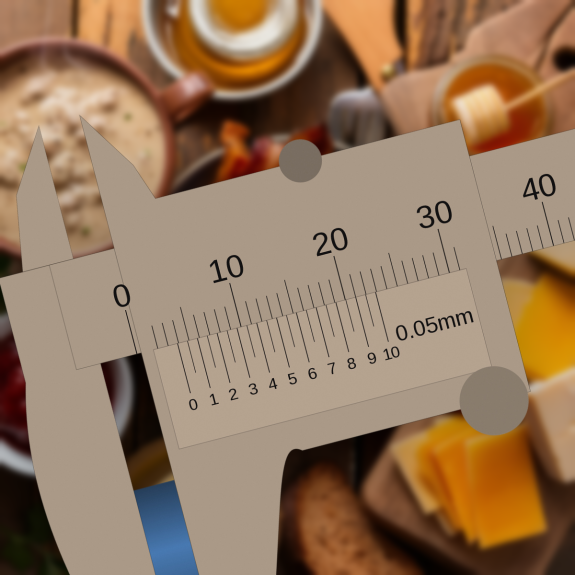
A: 3.9 (mm)
